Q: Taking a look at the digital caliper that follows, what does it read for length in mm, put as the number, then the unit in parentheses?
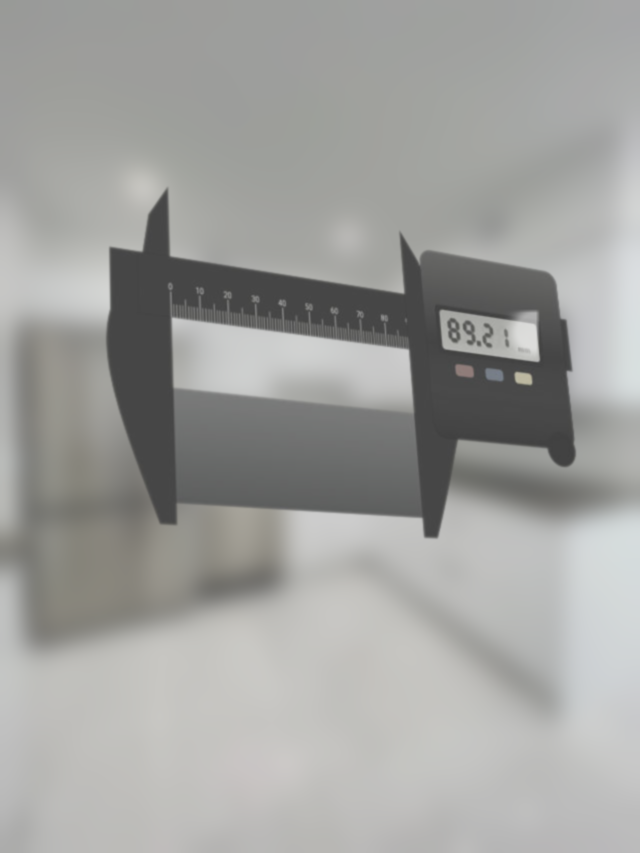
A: 89.21 (mm)
